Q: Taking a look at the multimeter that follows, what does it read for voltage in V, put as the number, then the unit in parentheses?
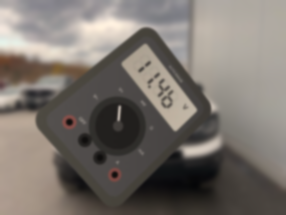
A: 11.46 (V)
